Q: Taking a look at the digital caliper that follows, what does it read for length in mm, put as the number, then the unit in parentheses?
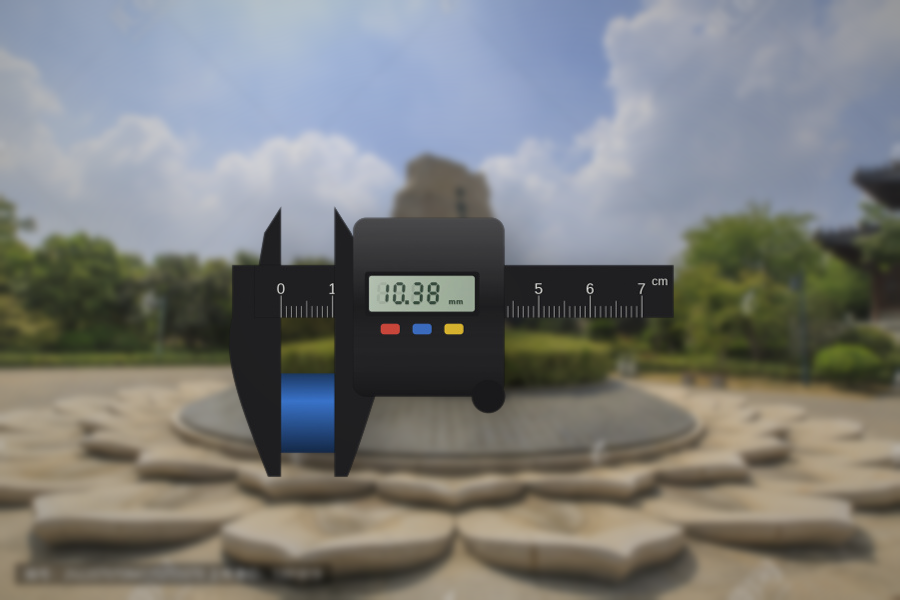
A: 10.38 (mm)
